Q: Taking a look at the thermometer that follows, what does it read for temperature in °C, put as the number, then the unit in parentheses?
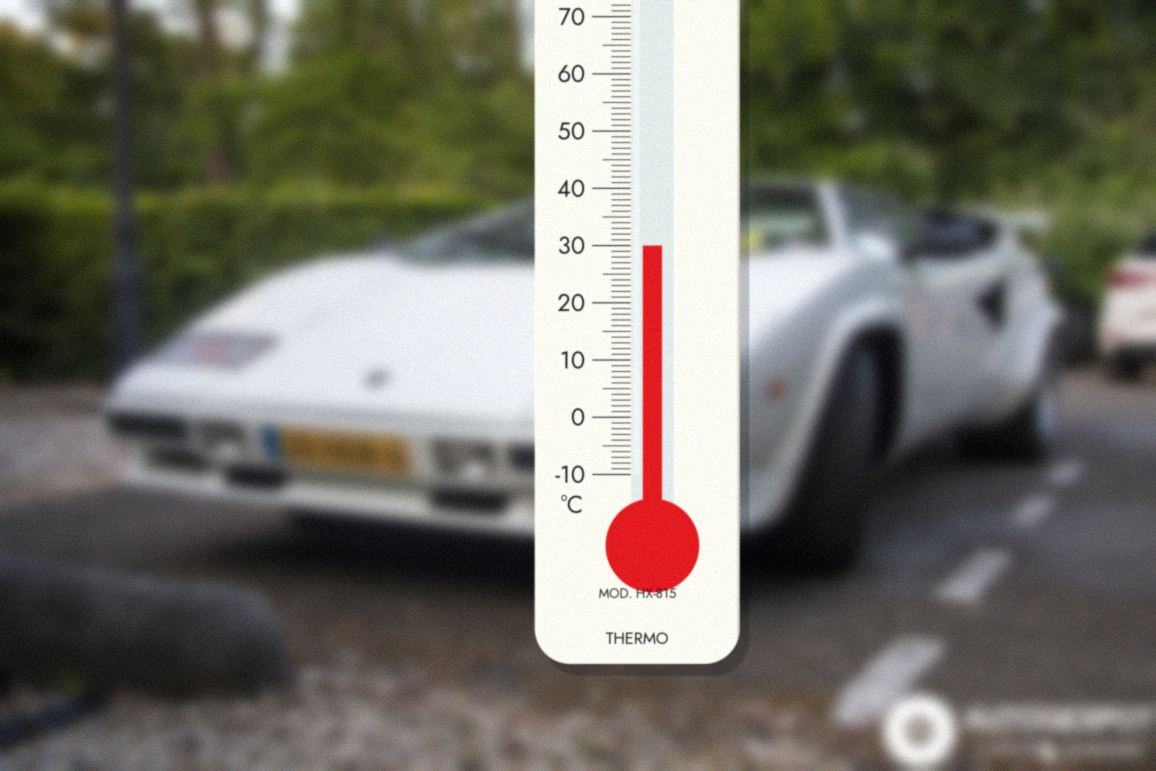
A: 30 (°C)
